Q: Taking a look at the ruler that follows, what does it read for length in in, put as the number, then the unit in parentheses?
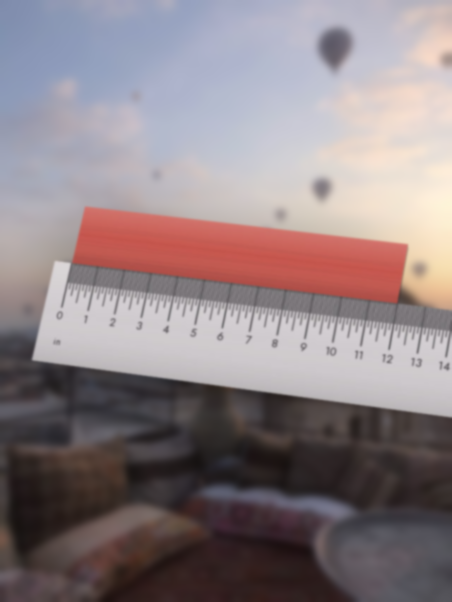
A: 12 (in)
